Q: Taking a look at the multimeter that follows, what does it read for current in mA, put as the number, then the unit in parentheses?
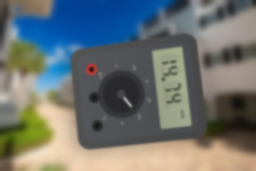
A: 14.74 (mA)
